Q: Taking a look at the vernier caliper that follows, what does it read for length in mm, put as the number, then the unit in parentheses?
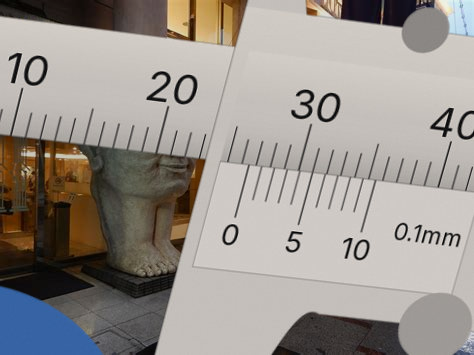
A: 26.5 (mm)
